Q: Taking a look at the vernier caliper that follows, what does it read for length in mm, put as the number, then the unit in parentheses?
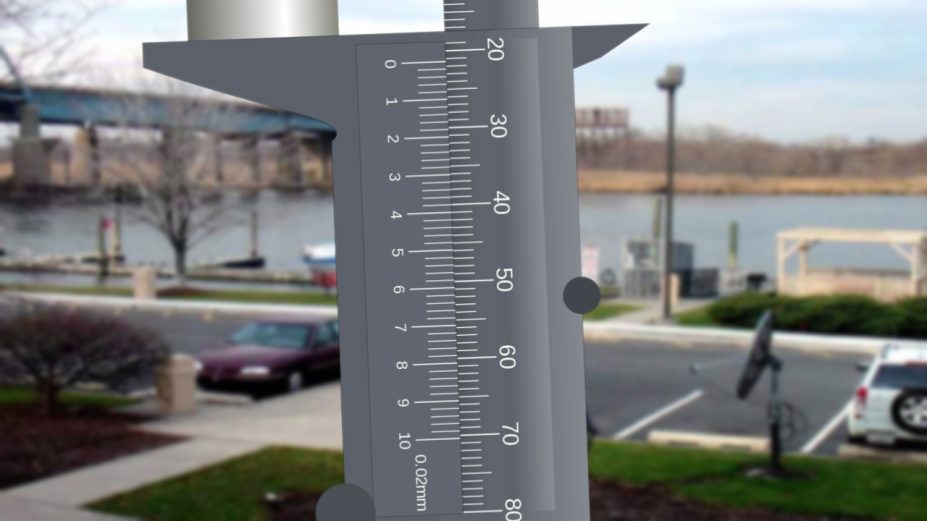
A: 21.4 (mm)
